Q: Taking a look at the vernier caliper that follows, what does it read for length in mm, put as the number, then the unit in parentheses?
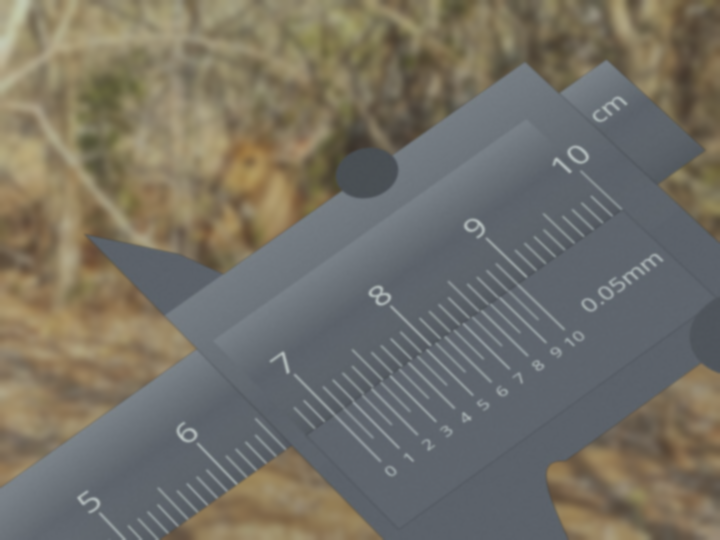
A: 70.0 (mm)
